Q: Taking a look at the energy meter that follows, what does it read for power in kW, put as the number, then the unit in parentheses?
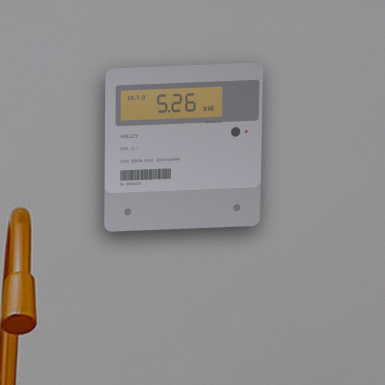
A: 5.26 (kW)
